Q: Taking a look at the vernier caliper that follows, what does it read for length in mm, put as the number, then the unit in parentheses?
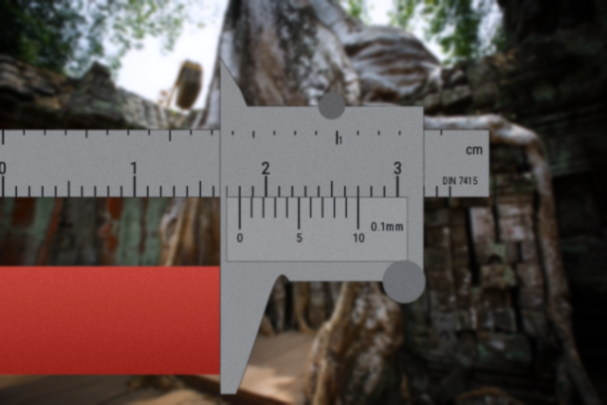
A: 18.0 (mm)
